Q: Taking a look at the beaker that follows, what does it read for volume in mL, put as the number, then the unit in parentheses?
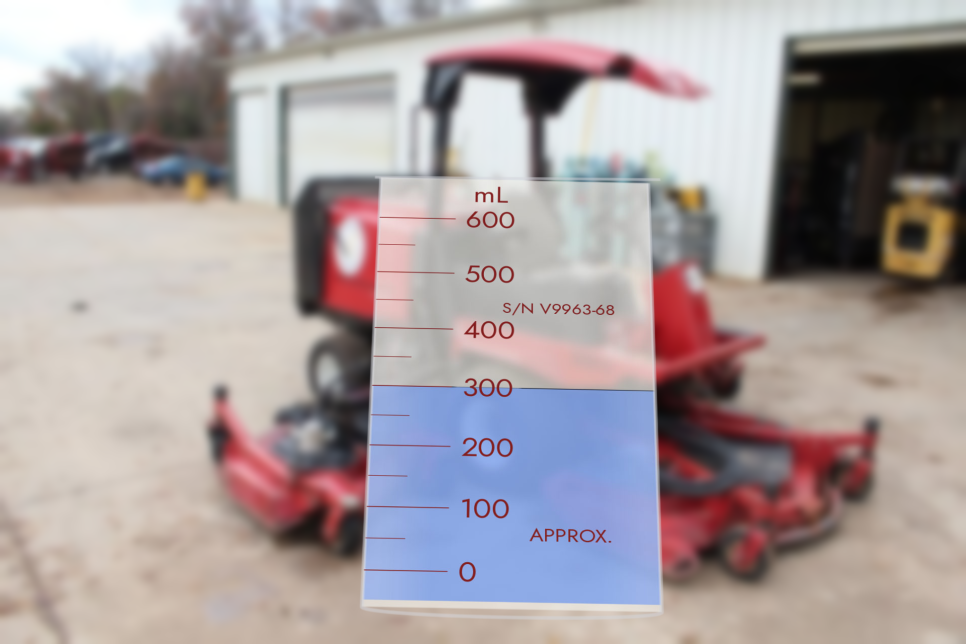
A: 300 (mL)
